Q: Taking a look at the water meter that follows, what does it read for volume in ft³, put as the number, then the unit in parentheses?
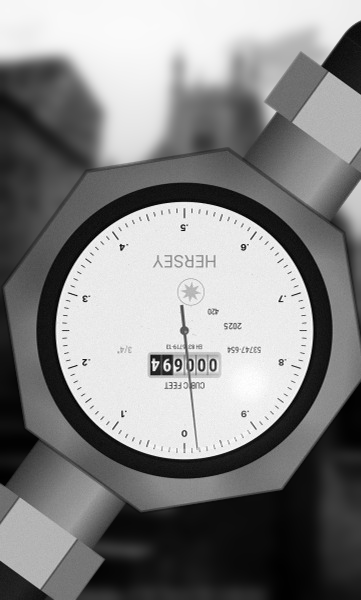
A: 693.98 (ft³)
